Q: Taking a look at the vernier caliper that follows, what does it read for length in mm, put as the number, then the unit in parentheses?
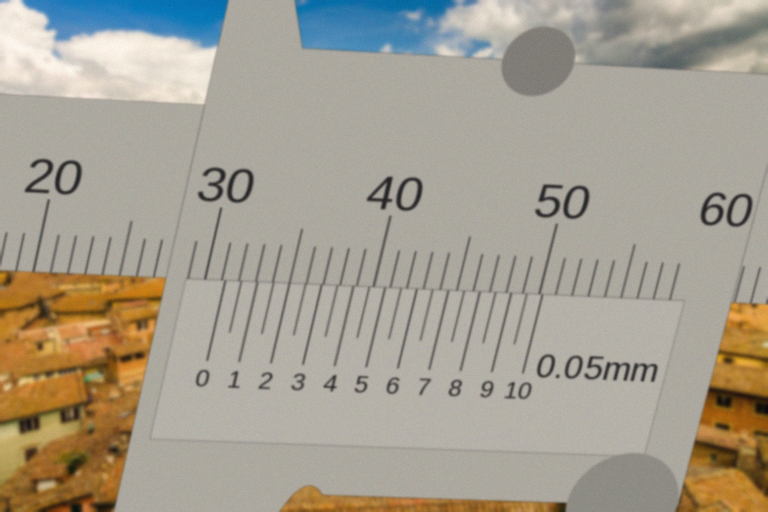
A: 31.2 (mm)
